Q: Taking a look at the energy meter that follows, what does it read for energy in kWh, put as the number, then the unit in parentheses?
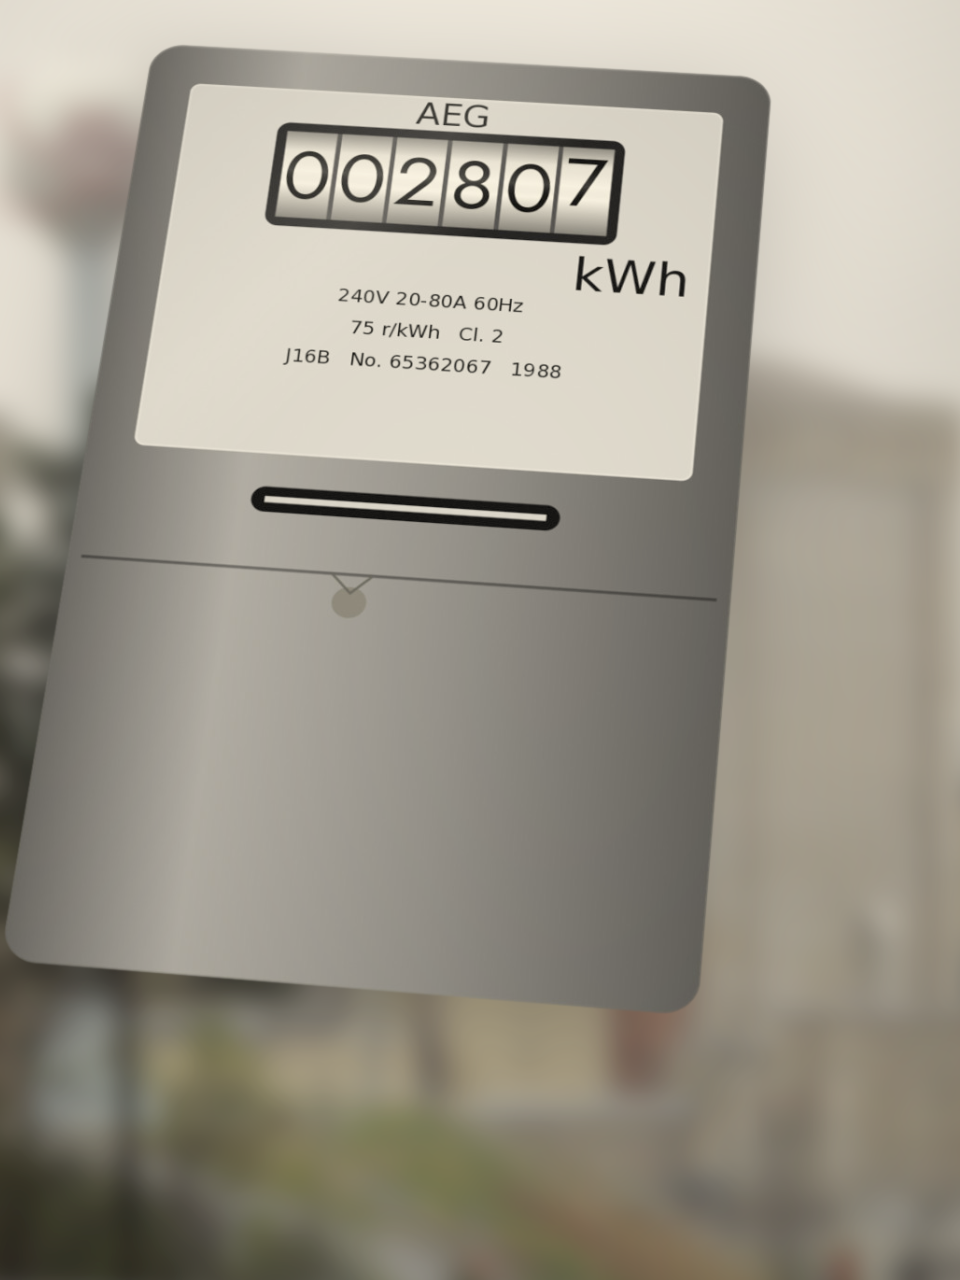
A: 2807 (kWh)
